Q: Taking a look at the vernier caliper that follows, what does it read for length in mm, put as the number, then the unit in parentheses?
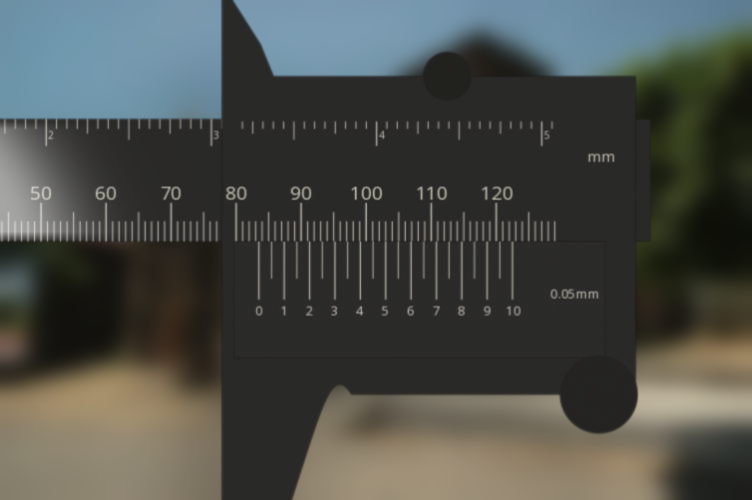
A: 83.5 (mm)
